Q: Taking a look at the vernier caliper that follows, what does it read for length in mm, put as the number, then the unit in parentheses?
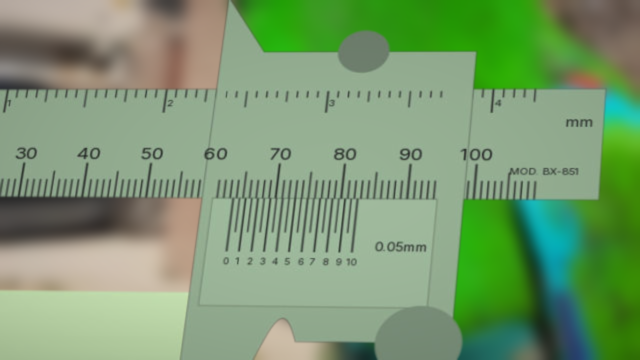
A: 63.5 (mm)
